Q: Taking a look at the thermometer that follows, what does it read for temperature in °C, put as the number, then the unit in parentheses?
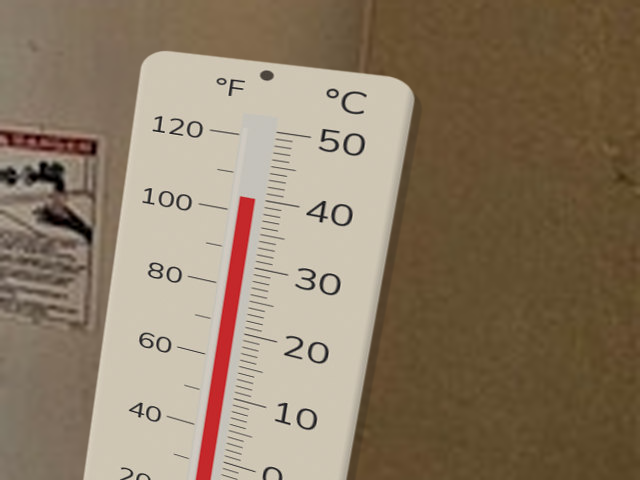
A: 40 (°C)
